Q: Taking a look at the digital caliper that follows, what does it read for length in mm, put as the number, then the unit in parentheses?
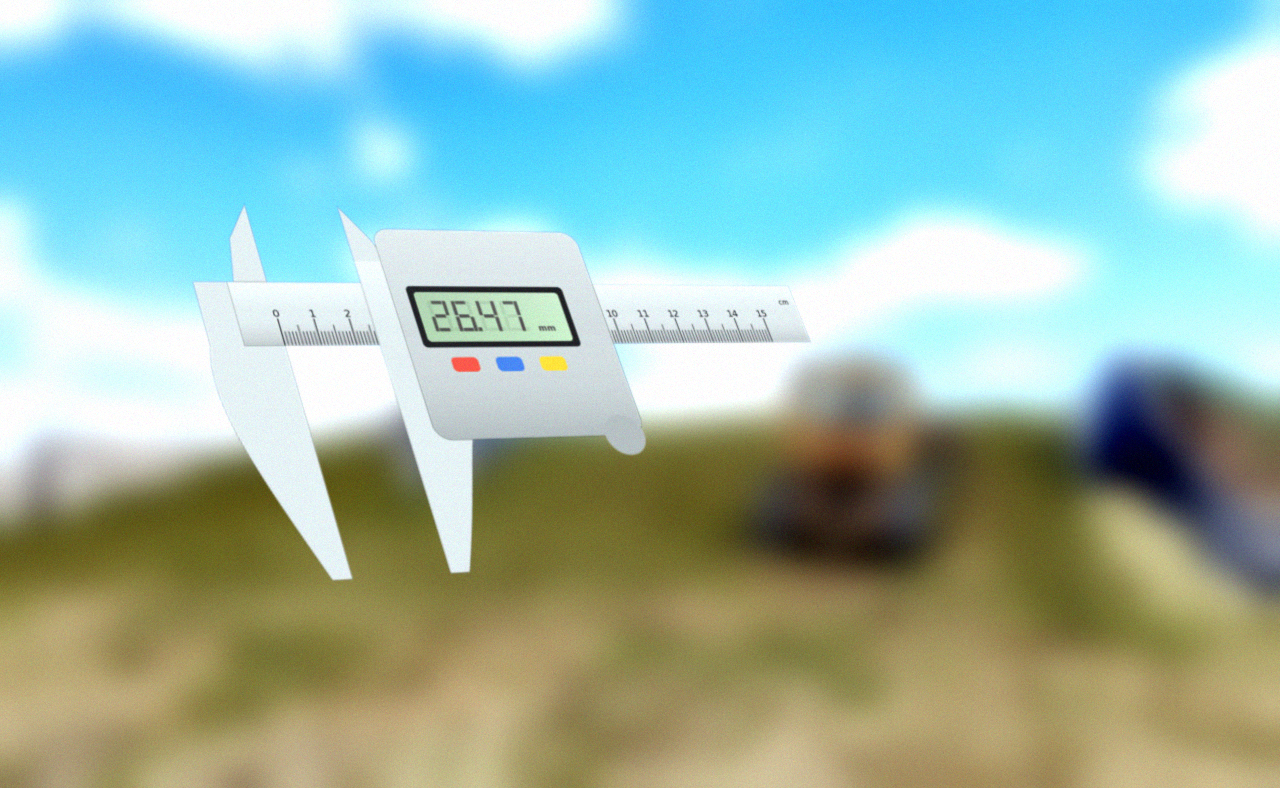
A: 26.47 (mm)
